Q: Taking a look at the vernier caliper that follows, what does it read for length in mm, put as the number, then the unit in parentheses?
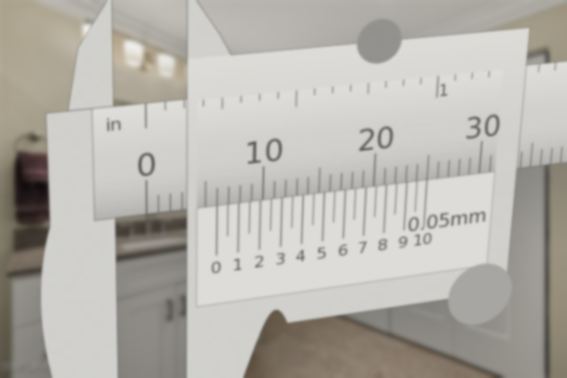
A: 6.0 (mm)
